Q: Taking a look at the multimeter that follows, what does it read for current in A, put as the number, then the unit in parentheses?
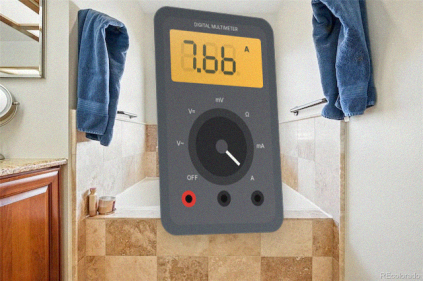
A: 7.66 (A)
